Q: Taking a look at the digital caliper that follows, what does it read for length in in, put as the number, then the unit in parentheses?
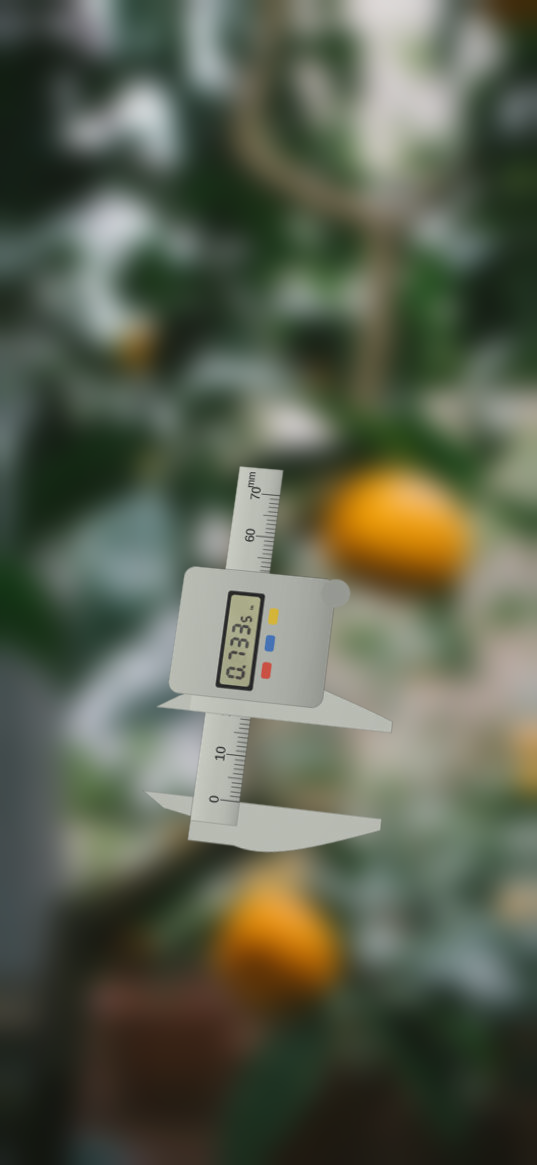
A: 0.7335 (in)
